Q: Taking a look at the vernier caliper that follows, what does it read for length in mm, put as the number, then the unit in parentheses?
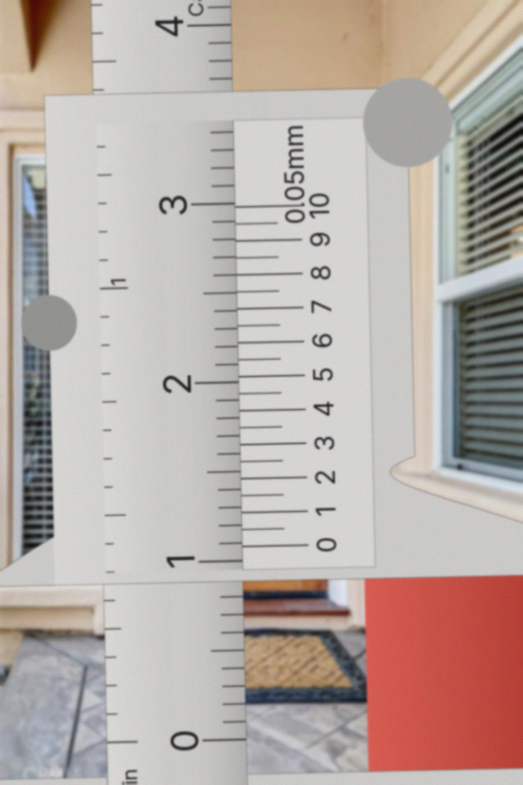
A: 10.8 (mm)
